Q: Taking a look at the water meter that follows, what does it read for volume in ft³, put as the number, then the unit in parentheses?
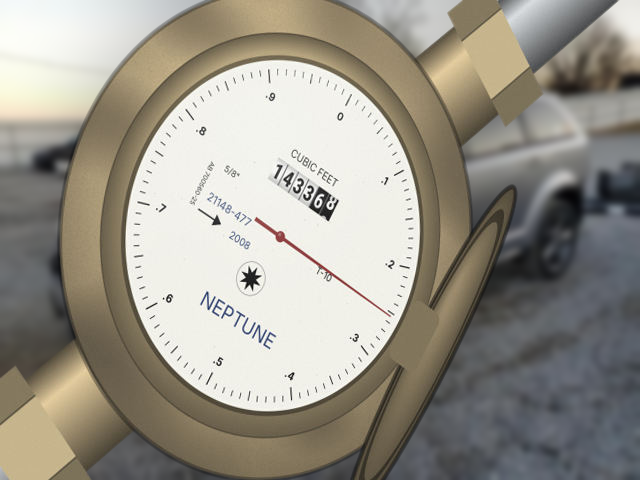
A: 143368.25 (ft³)
